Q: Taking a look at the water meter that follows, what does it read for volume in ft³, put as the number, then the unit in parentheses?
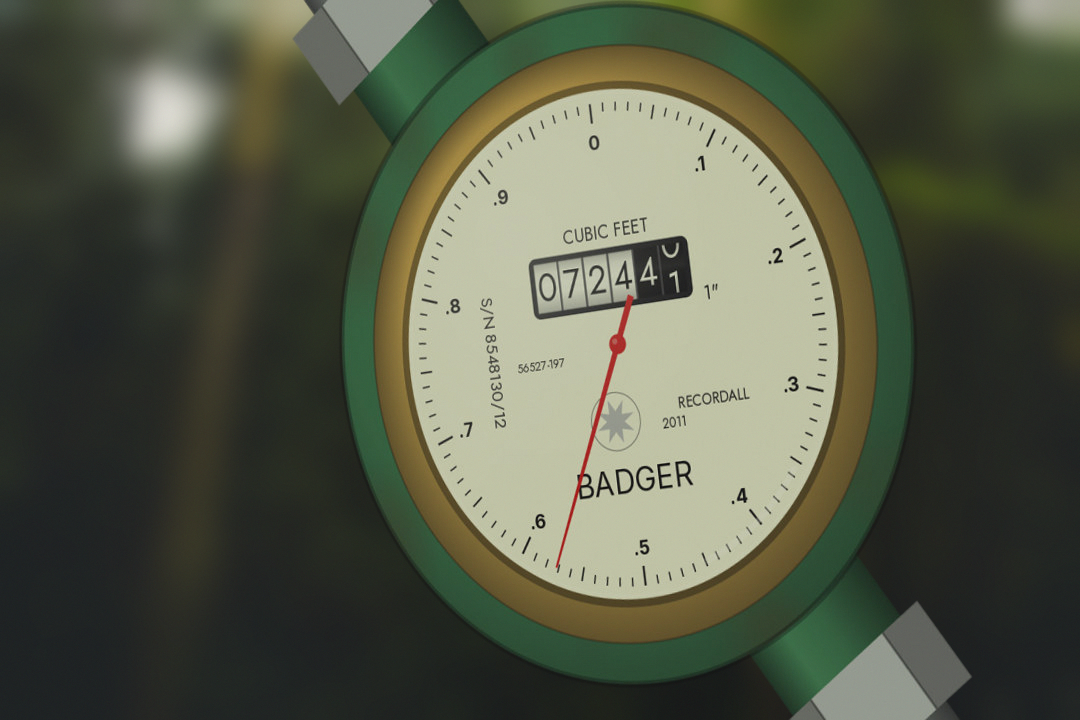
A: 72440.57 (ft³)
